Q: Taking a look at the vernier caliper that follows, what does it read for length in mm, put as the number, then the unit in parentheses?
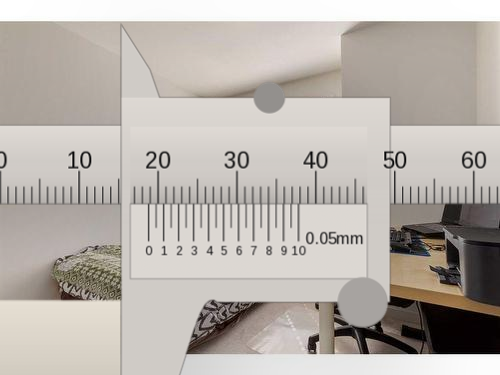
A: 18.8 (mm)
